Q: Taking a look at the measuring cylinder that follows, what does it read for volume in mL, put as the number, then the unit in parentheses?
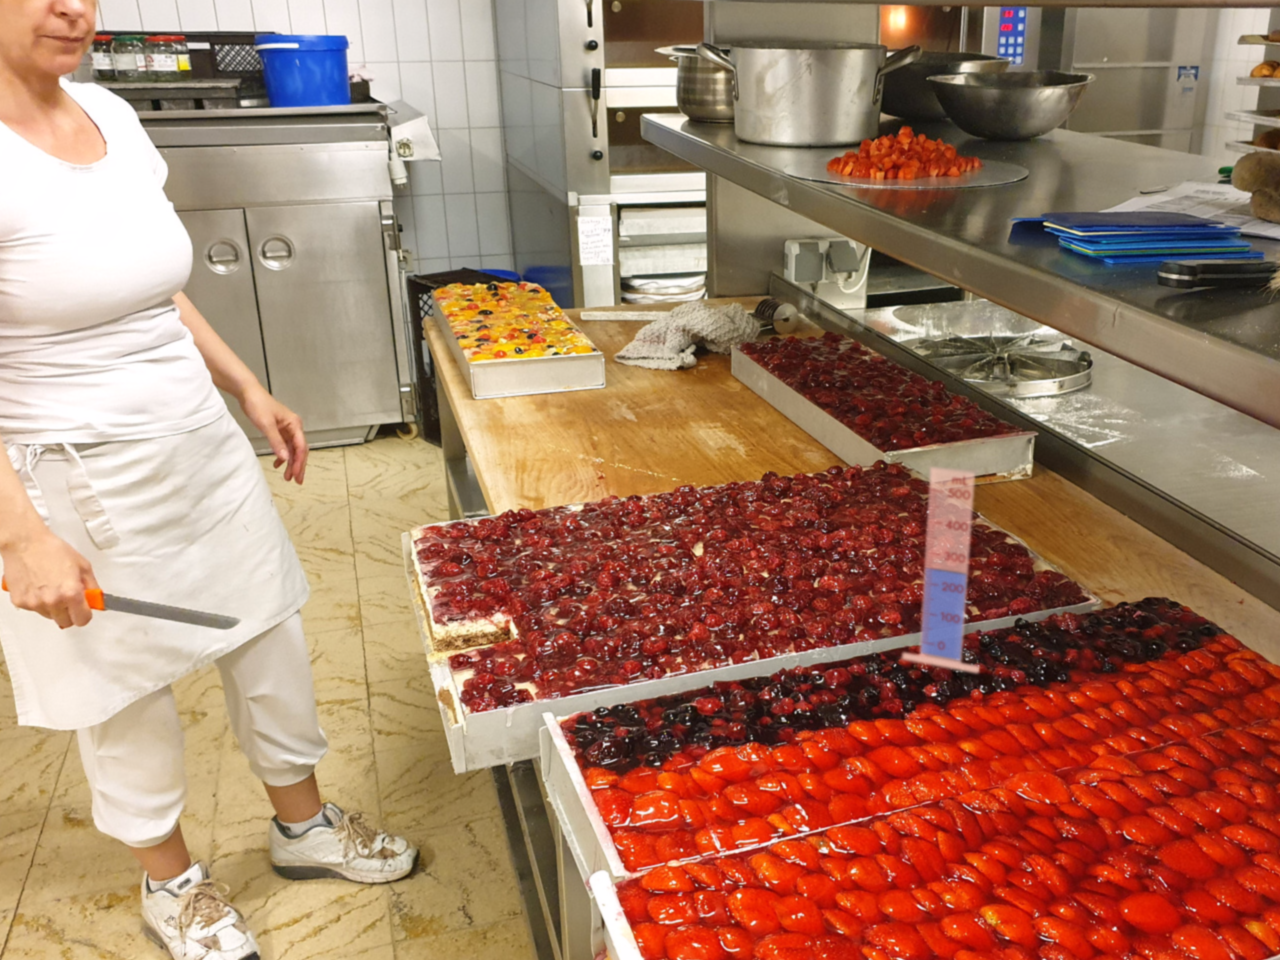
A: 250 (mL)
